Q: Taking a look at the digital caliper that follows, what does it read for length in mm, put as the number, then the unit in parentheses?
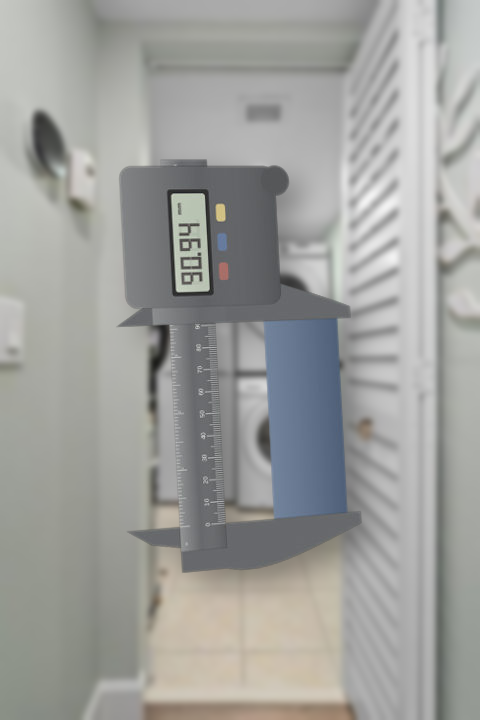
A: 90.94 (mm)
